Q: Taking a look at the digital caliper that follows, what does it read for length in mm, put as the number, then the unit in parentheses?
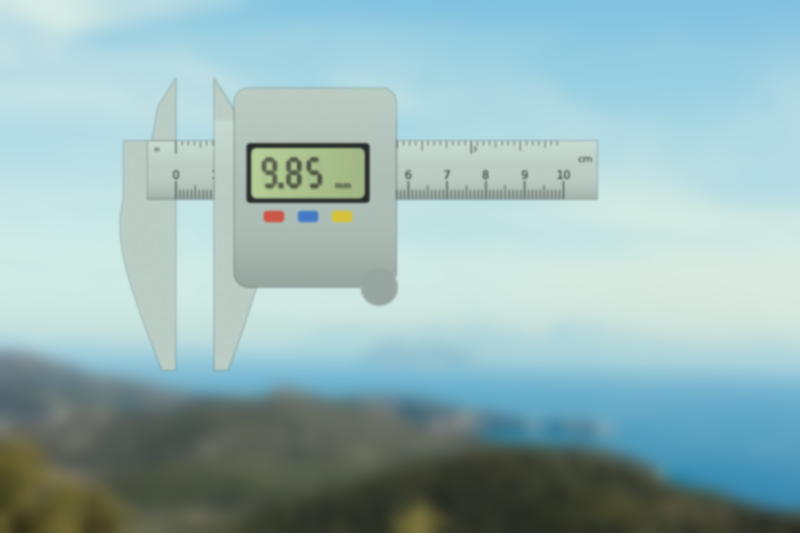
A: 9.85 (mm)
